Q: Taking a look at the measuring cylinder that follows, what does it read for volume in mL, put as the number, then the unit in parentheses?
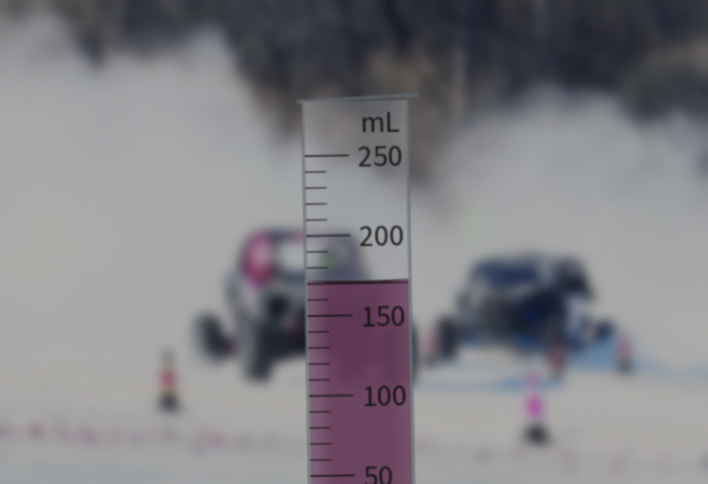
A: 170 (mL)
